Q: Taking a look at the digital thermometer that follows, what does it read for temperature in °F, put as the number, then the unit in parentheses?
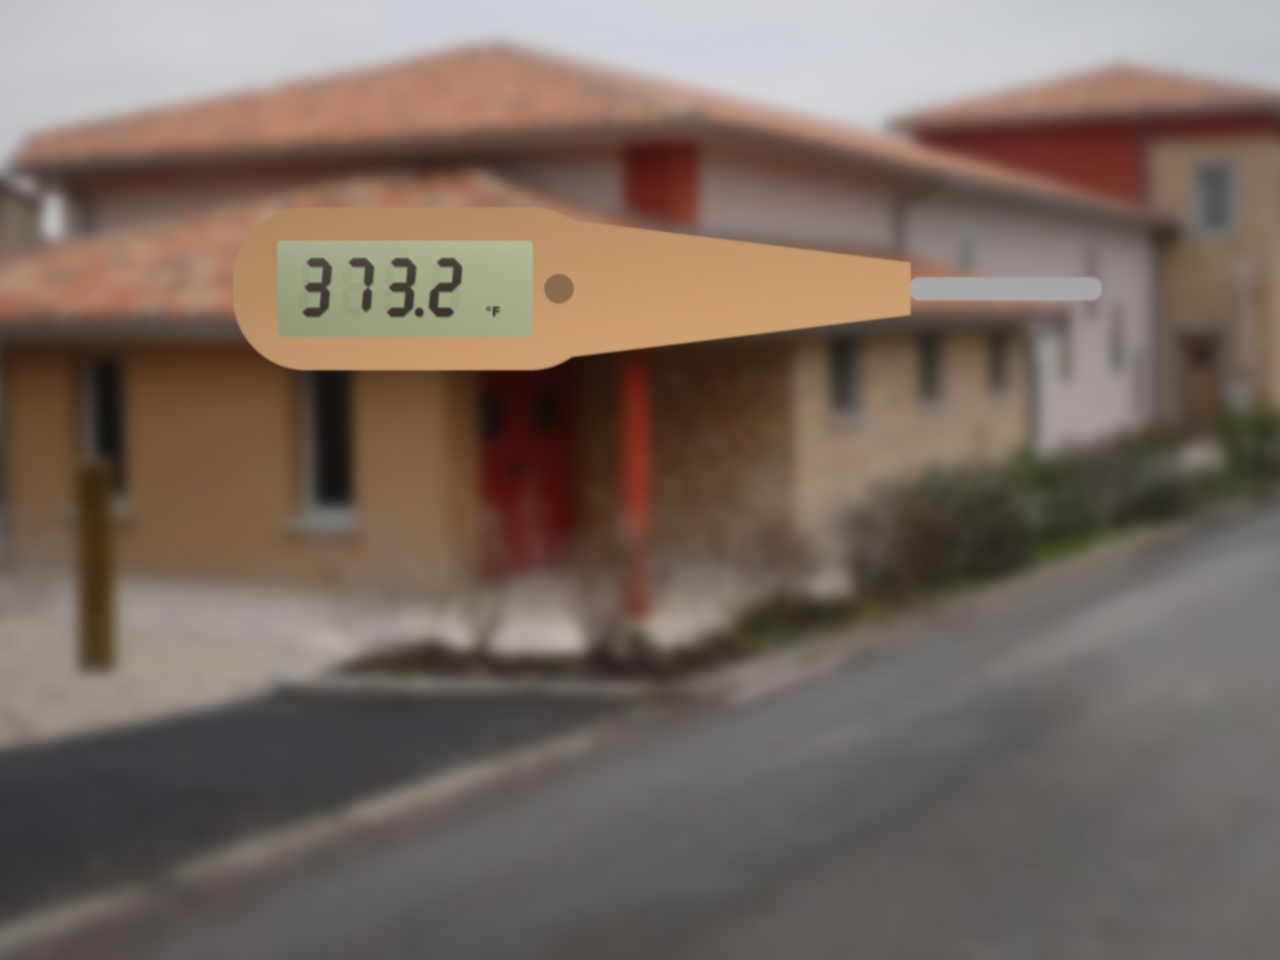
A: 373.2 (°F)
